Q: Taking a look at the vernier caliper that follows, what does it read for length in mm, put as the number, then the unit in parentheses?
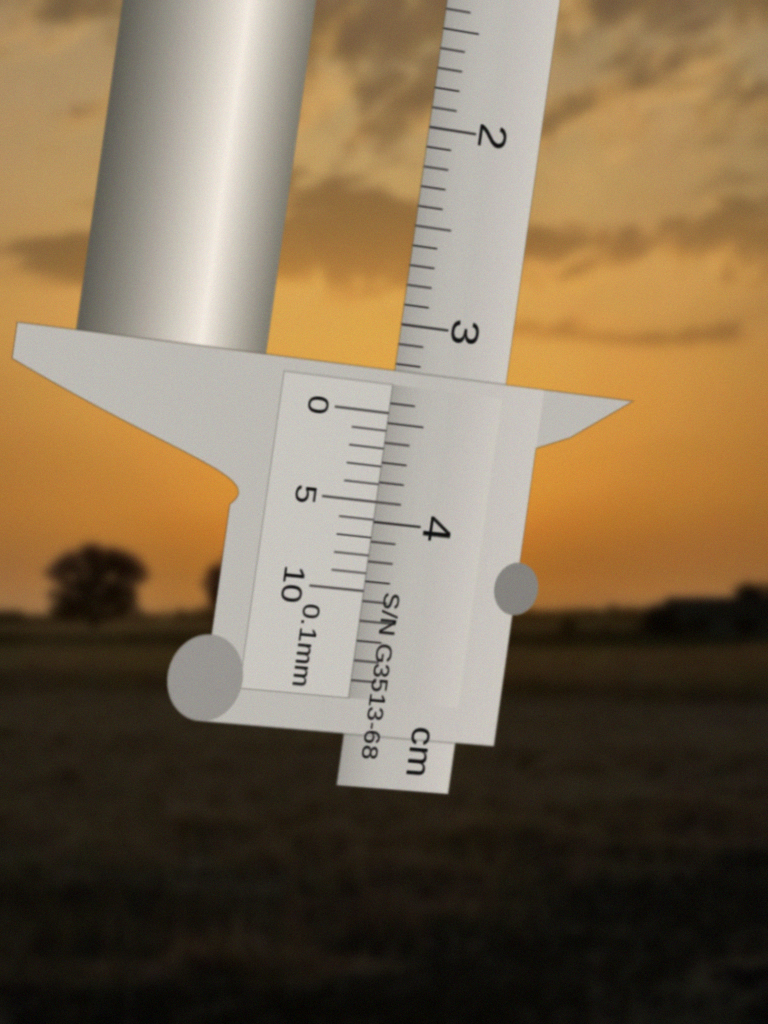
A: 34.5 (mm)
